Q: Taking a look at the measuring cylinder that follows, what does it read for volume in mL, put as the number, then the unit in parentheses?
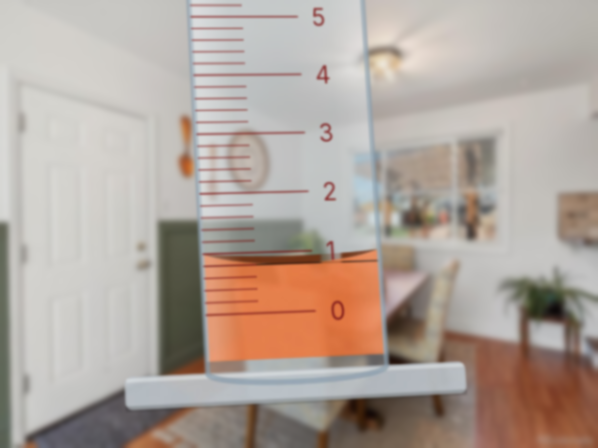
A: 0.8 (mL)
